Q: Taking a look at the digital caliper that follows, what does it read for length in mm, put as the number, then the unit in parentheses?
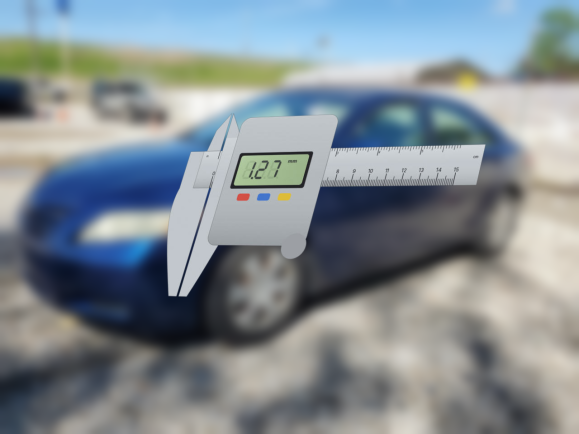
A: 1.27 (mm)
